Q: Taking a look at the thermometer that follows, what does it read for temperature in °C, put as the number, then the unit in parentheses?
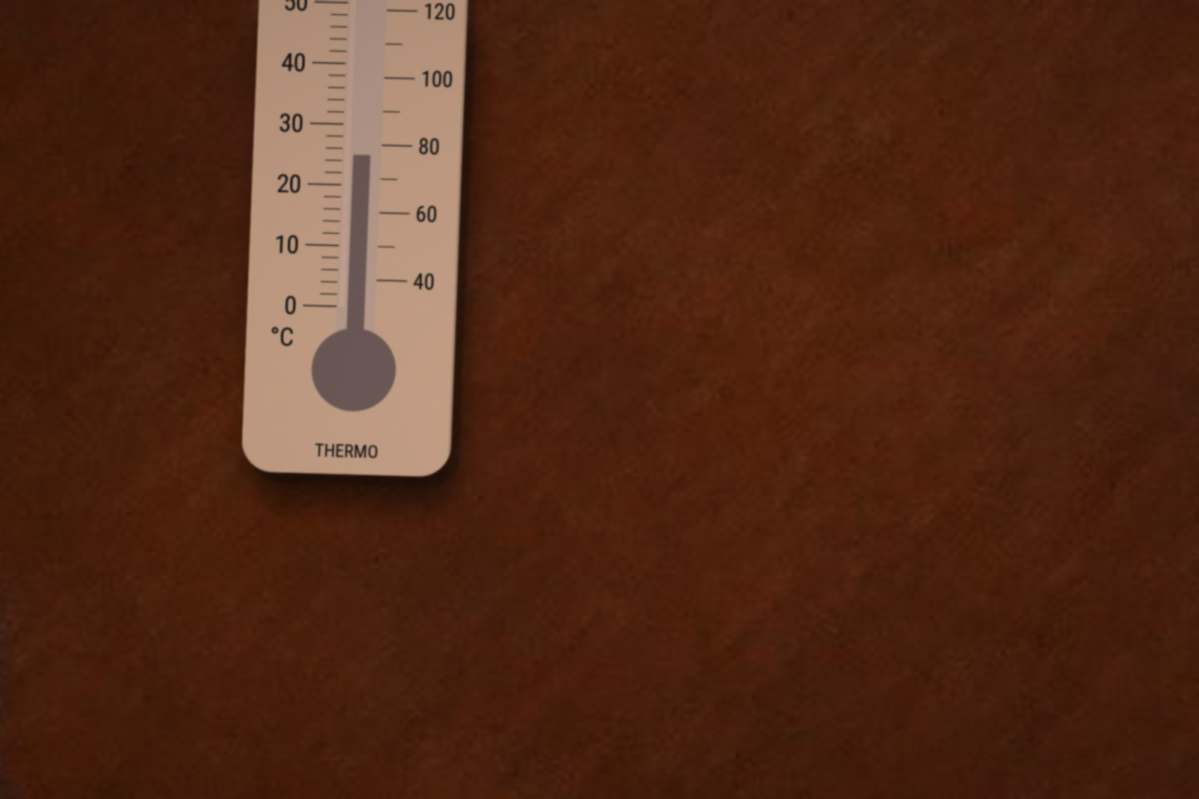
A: 25 (°C)
